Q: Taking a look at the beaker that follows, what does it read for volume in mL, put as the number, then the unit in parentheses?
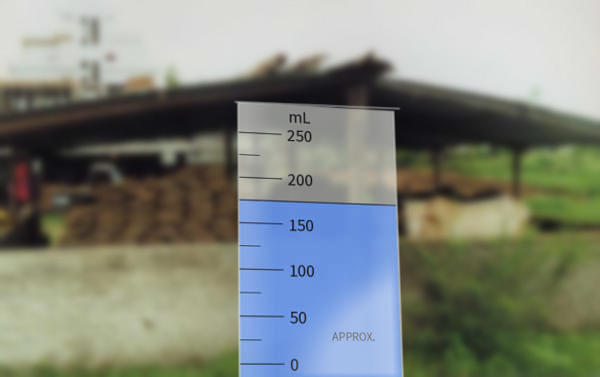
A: 175 (mL)
